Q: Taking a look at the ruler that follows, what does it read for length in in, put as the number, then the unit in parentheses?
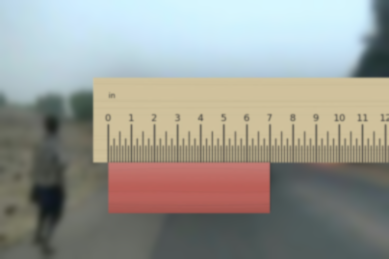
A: 7 (in)
